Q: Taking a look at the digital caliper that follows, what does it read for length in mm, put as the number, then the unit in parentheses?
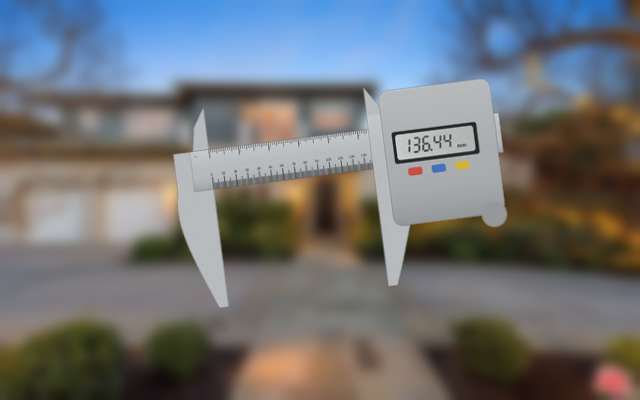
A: 136.44 (mm)
